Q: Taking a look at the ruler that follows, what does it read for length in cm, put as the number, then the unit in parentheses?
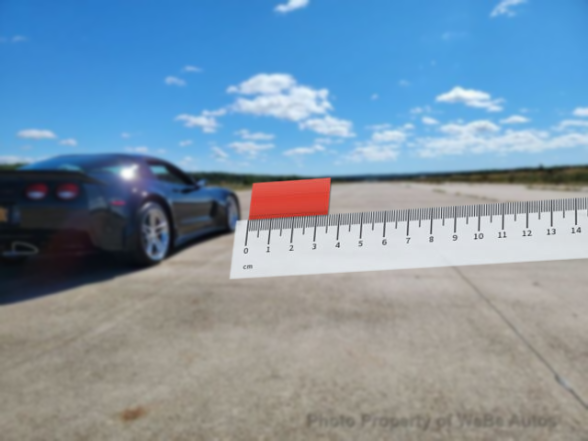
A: 3.5 (cm)
